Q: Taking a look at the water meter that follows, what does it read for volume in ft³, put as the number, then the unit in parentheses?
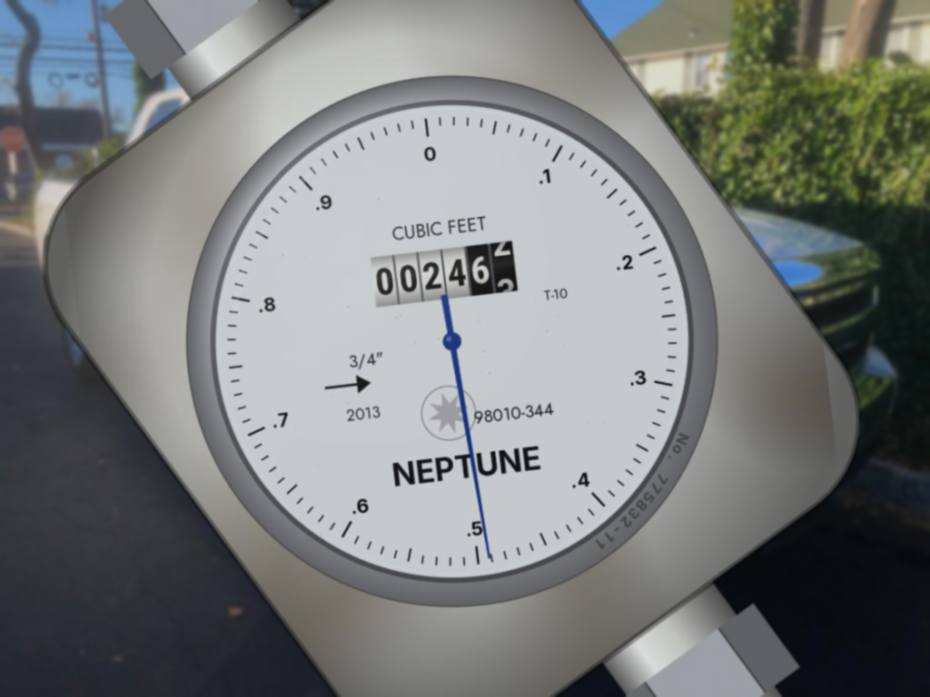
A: 2462.49 (ft³)
